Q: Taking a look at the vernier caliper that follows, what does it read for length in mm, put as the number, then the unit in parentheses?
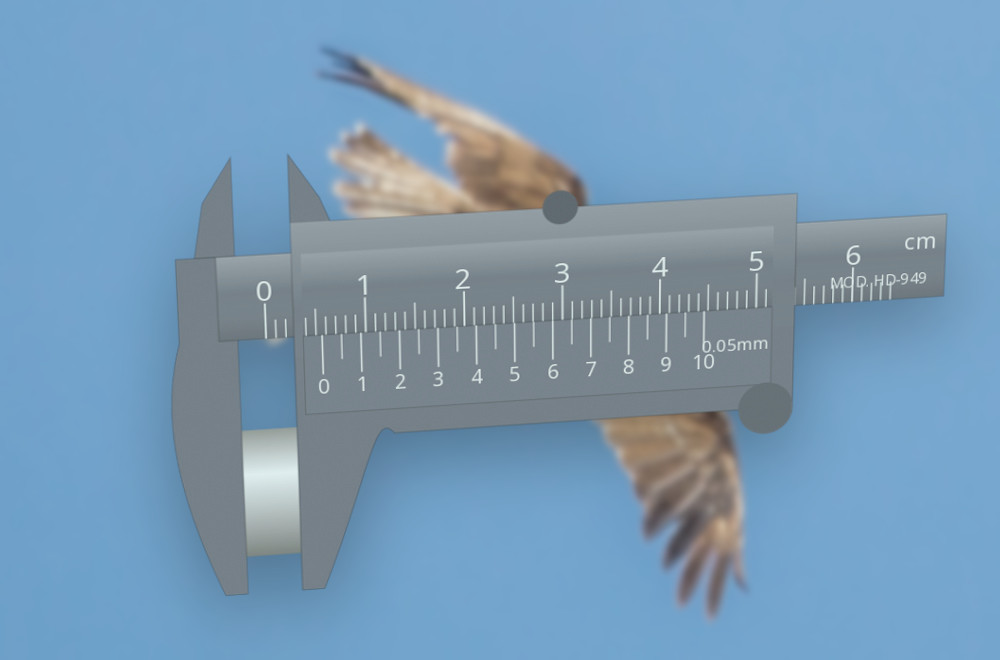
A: 5.6 (mm)
